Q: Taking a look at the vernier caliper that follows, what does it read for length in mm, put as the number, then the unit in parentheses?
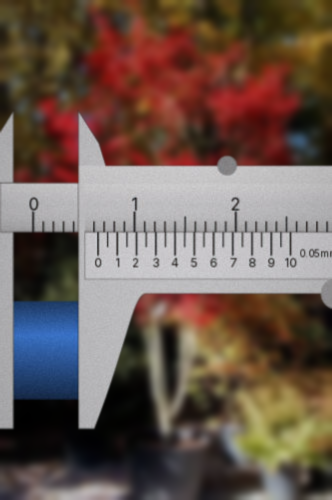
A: 6.4 (mm)
